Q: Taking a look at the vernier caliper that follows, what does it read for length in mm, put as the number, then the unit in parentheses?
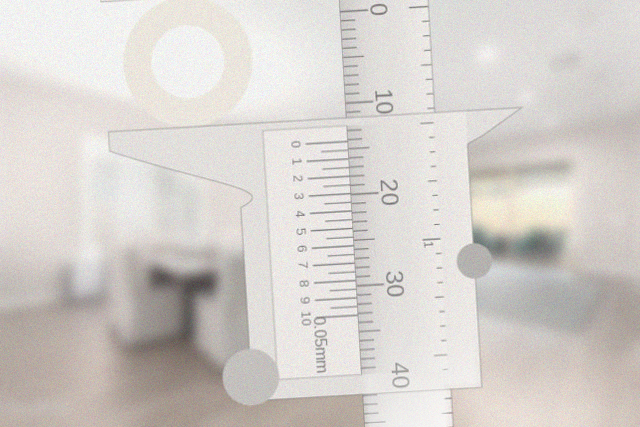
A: 14.2 (mm)
